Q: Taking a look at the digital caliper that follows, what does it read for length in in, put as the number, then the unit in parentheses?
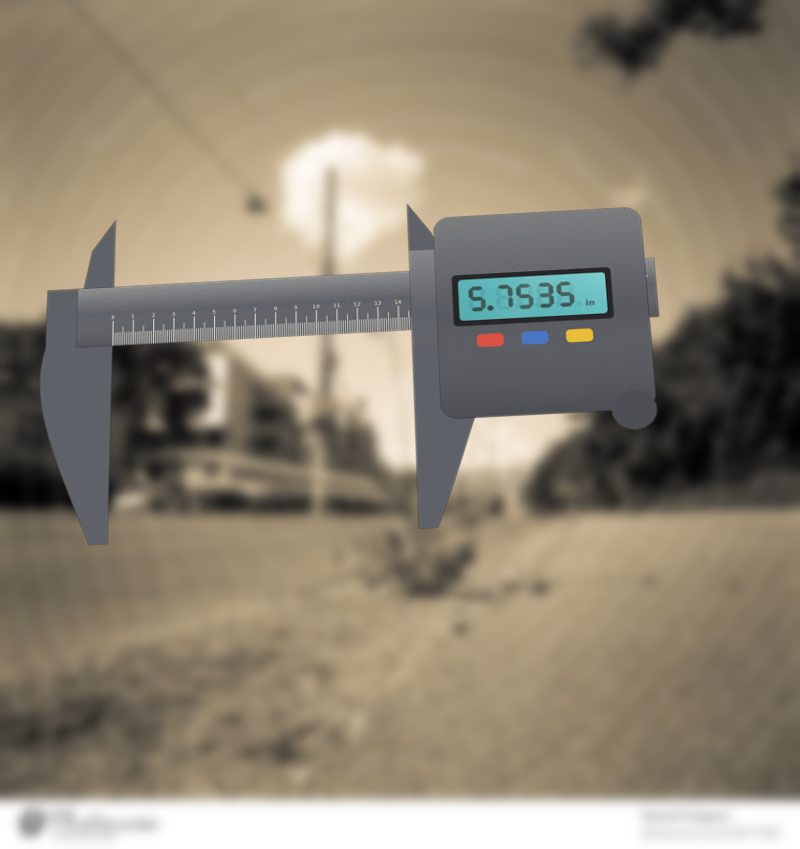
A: 5.7535 (in)
